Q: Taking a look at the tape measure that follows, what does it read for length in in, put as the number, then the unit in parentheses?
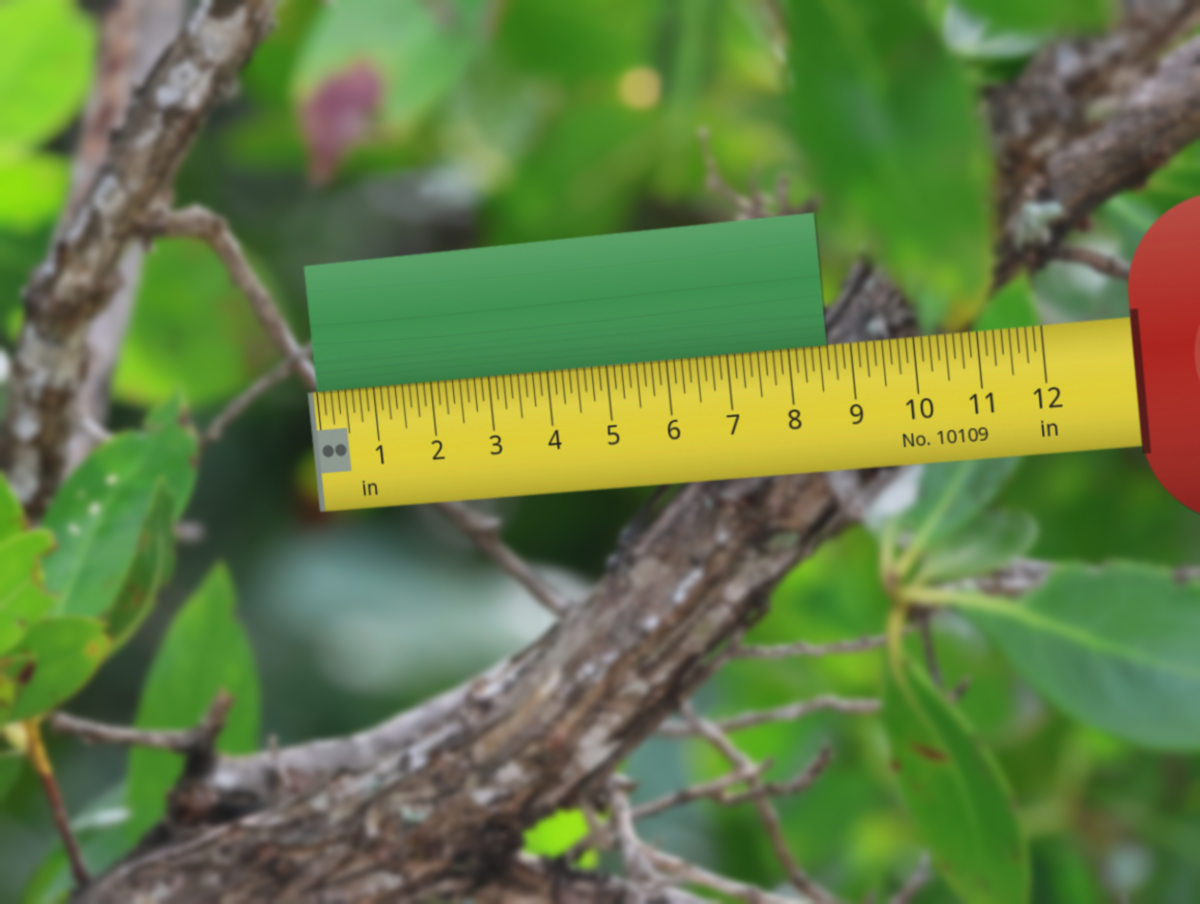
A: 8.625 (in)
